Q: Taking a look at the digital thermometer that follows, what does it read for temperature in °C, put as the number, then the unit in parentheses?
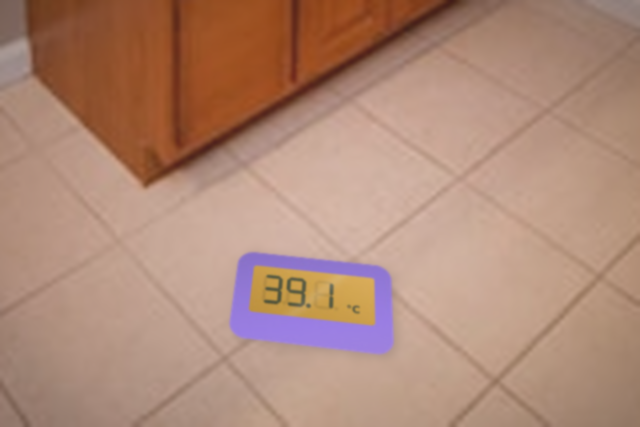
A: 39.1 (°C)
